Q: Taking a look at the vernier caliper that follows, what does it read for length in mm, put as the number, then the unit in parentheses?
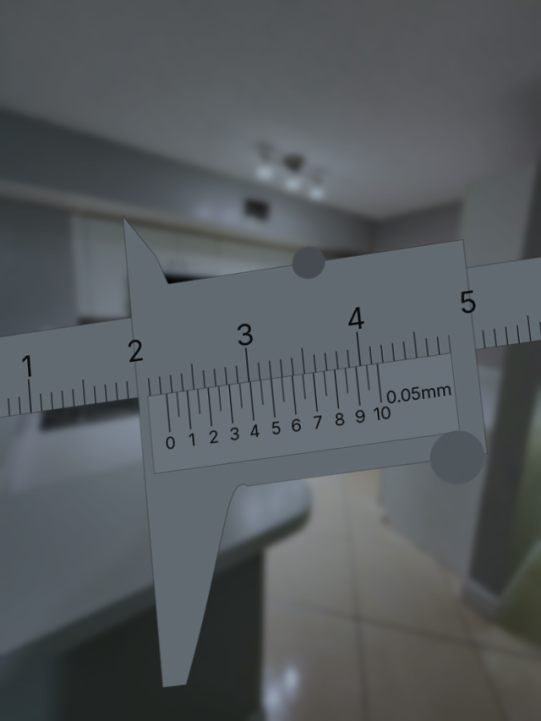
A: 22.5 (mm)
